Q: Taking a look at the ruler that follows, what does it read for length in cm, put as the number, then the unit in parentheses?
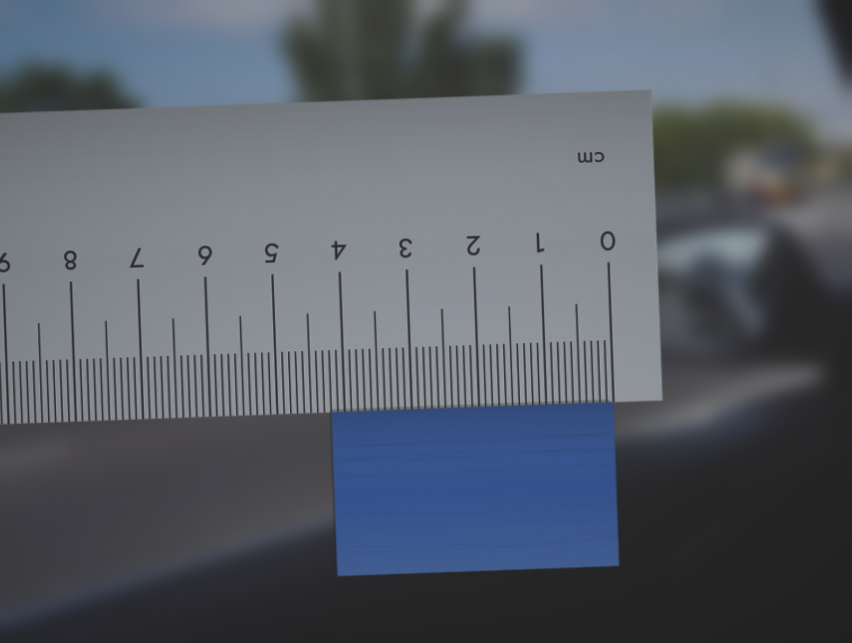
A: 4.2 (cm)
